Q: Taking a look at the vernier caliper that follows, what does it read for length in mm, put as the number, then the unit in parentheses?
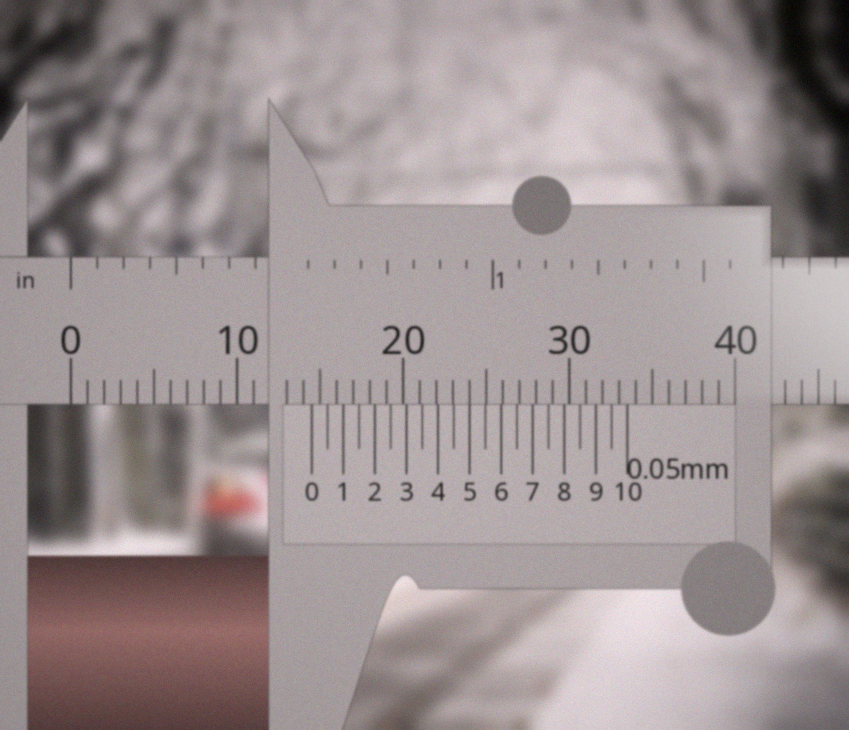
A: 14.5 (mm)
